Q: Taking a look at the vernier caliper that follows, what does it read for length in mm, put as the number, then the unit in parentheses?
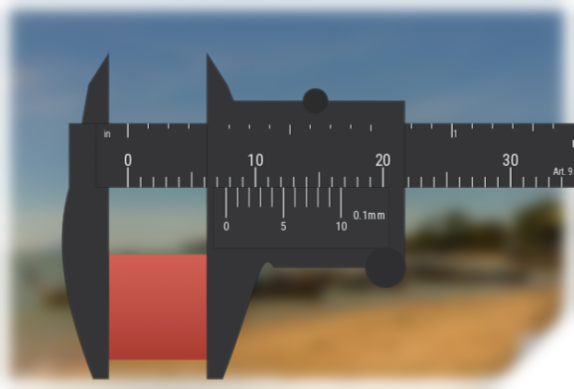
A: 7.7 (mm)
